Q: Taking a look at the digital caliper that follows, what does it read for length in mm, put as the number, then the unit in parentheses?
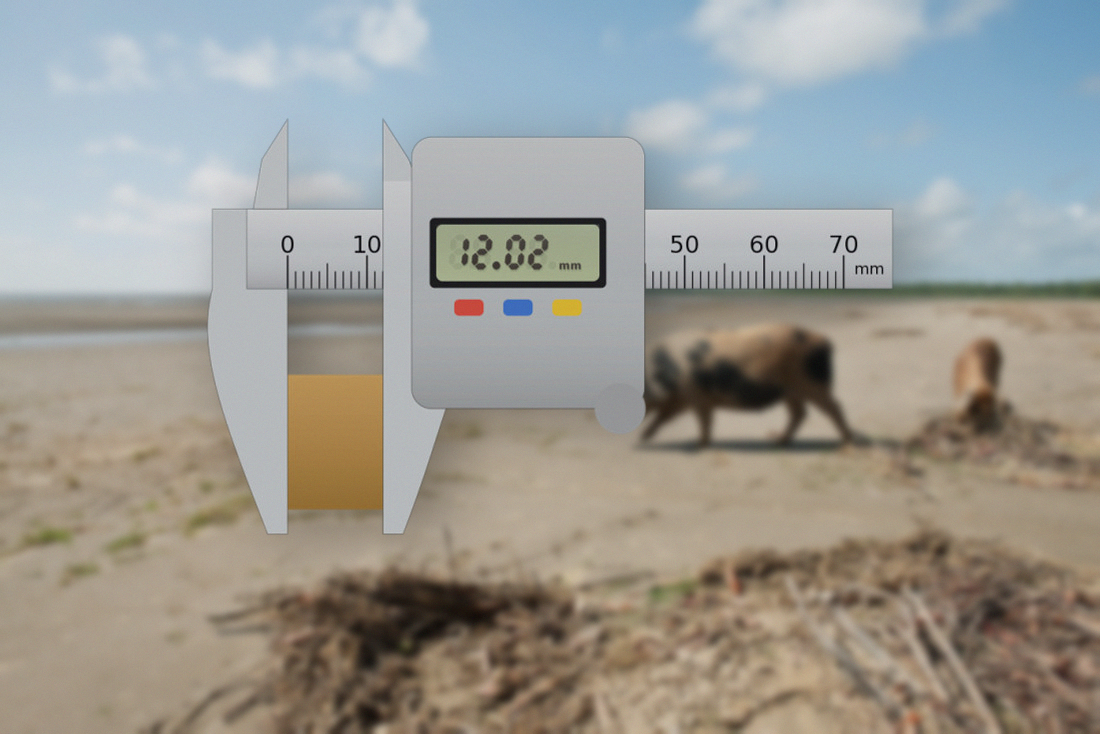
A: 12.02 (mm)
